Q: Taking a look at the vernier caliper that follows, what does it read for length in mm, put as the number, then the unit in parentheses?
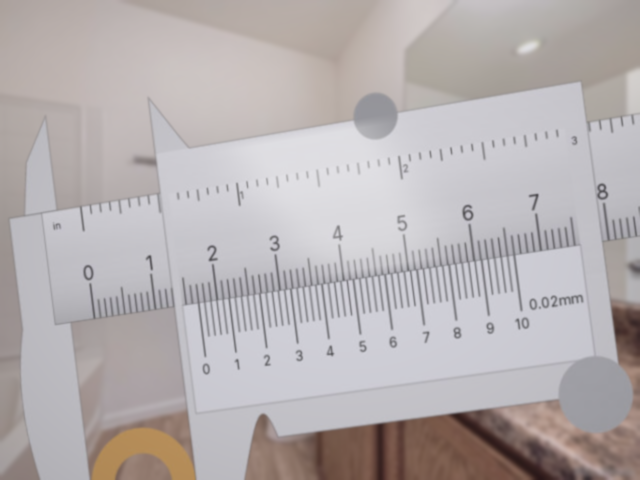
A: 17.0 (mm)
